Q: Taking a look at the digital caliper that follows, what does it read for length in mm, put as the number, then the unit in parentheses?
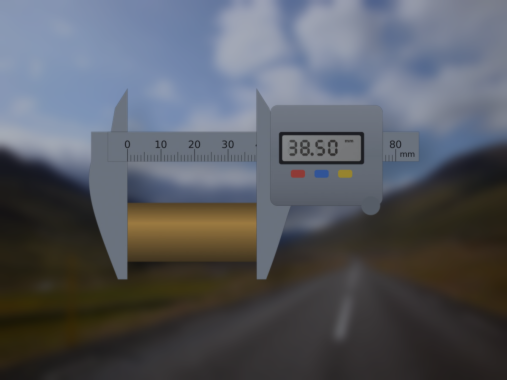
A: 38.50 (mm)
